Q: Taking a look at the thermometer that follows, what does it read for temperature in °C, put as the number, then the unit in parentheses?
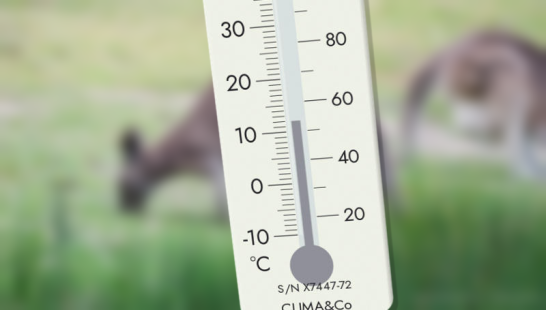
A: 12 (°C)
